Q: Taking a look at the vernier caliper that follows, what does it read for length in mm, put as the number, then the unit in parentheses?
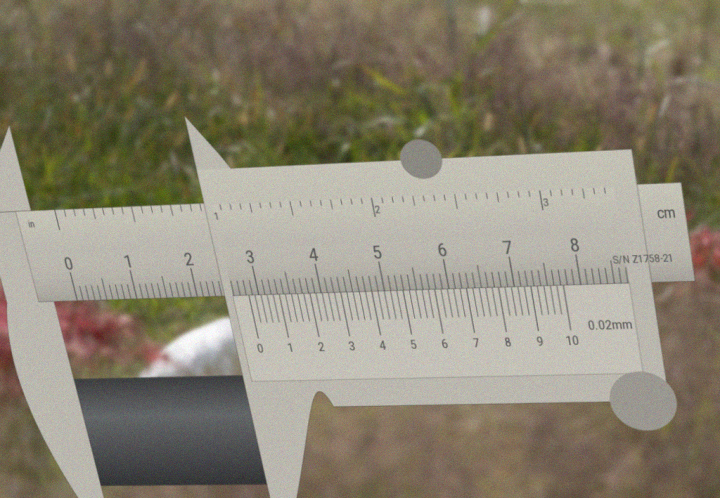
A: 28.4 (mm)
